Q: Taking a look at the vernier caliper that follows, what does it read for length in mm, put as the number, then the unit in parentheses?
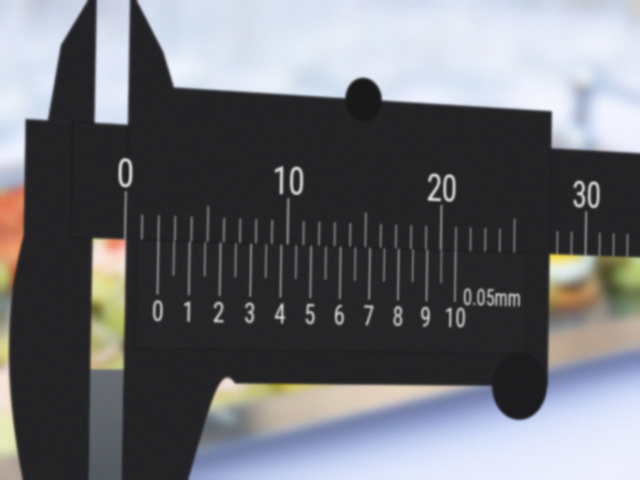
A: 2.0 (mm)
